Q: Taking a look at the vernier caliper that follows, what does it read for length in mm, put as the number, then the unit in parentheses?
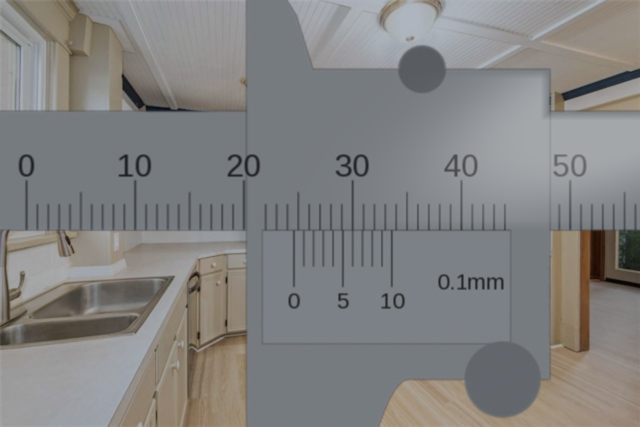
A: 24.6 (mm)
